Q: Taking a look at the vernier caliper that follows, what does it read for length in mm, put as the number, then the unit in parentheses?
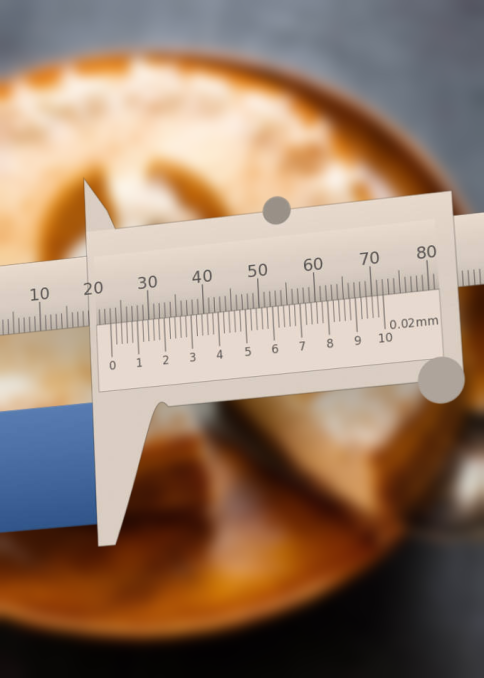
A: 23.0 (mm)
